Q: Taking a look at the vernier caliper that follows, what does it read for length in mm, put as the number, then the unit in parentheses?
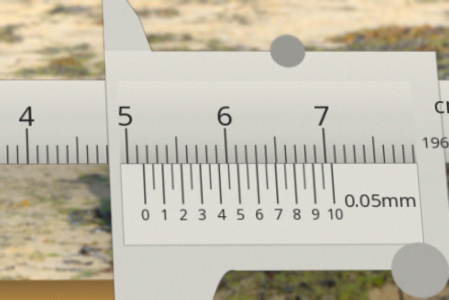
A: 51.6 (mm)
